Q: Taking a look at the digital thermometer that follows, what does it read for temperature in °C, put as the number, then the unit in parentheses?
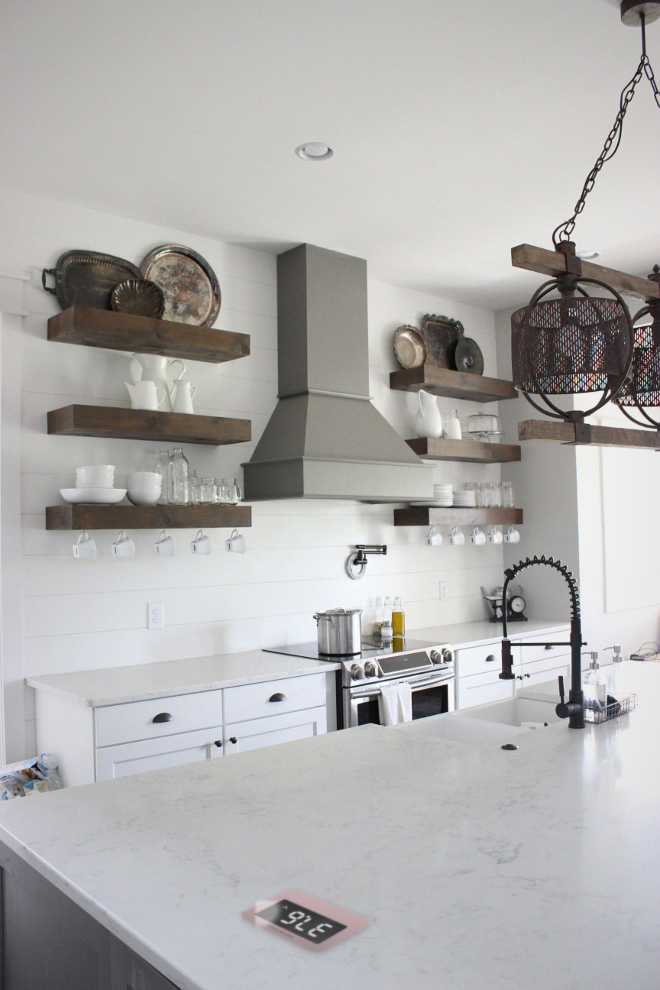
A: 37.6 (°C)
